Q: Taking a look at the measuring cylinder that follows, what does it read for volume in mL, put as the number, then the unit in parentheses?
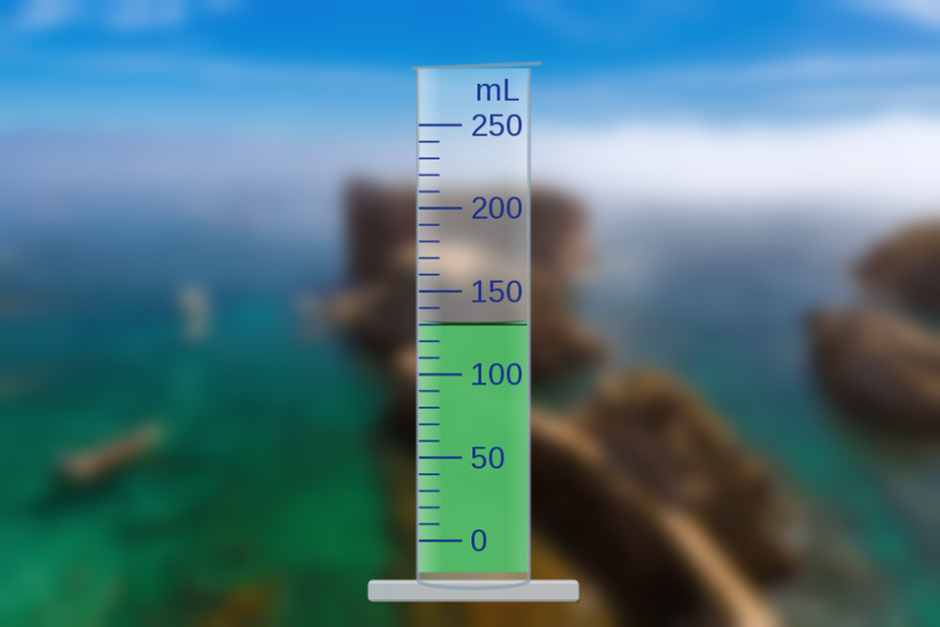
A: 130 (mL)
